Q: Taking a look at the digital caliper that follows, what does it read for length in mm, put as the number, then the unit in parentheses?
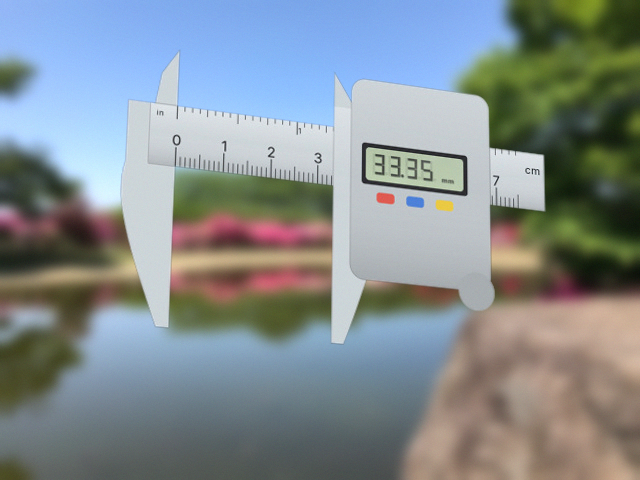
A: 33.35 (mm)
